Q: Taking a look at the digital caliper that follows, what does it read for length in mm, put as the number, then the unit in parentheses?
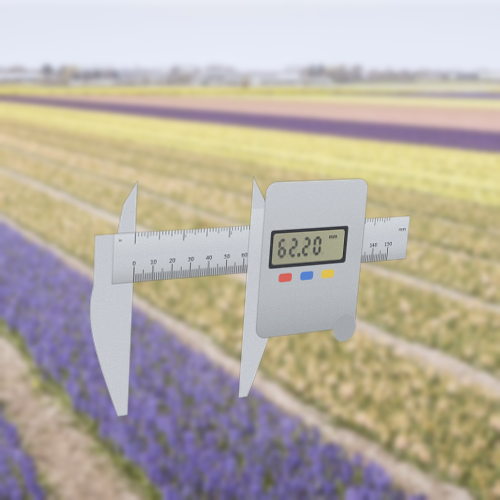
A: 62.20 (mm)
